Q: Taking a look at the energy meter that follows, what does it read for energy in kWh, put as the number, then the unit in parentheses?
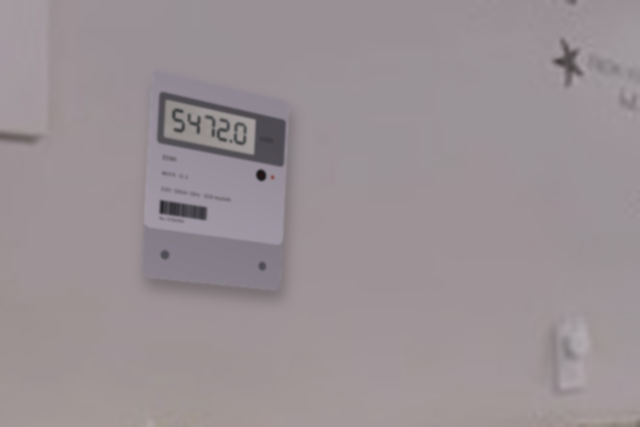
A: 5472.0 (kWh)
